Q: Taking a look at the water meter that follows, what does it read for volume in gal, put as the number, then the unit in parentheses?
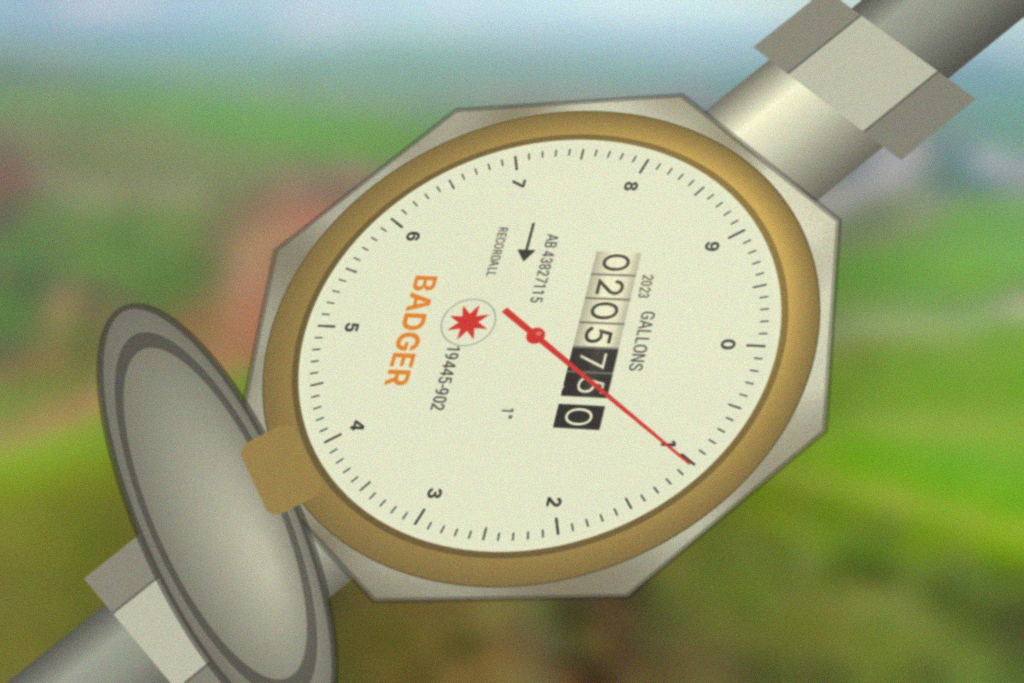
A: 205751.0 (gal)
